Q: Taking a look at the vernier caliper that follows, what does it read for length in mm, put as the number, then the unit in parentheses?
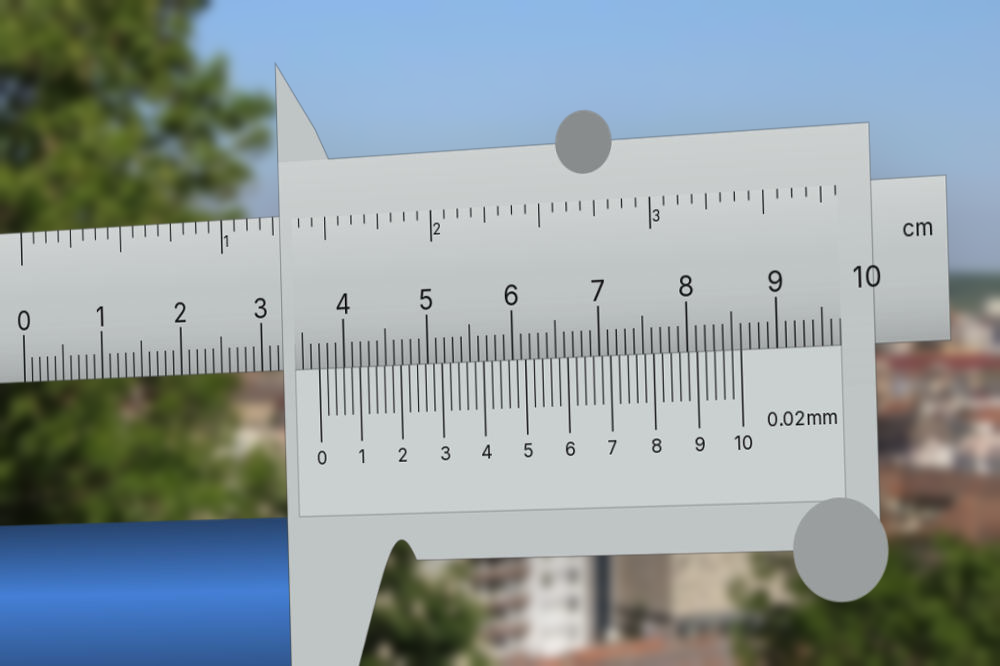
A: 37.0 (mm)
